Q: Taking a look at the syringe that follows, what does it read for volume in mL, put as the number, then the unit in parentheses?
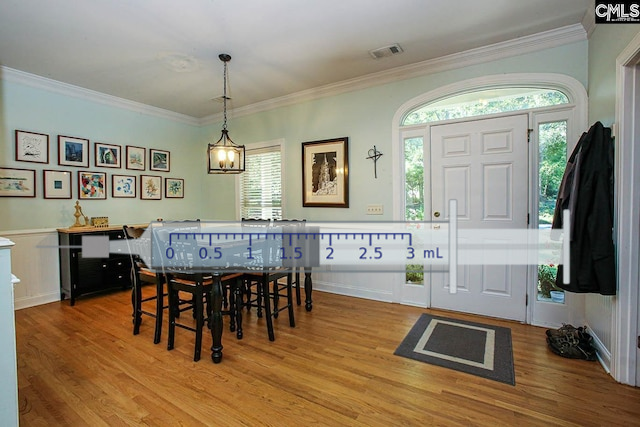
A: 1.4 (mL)
